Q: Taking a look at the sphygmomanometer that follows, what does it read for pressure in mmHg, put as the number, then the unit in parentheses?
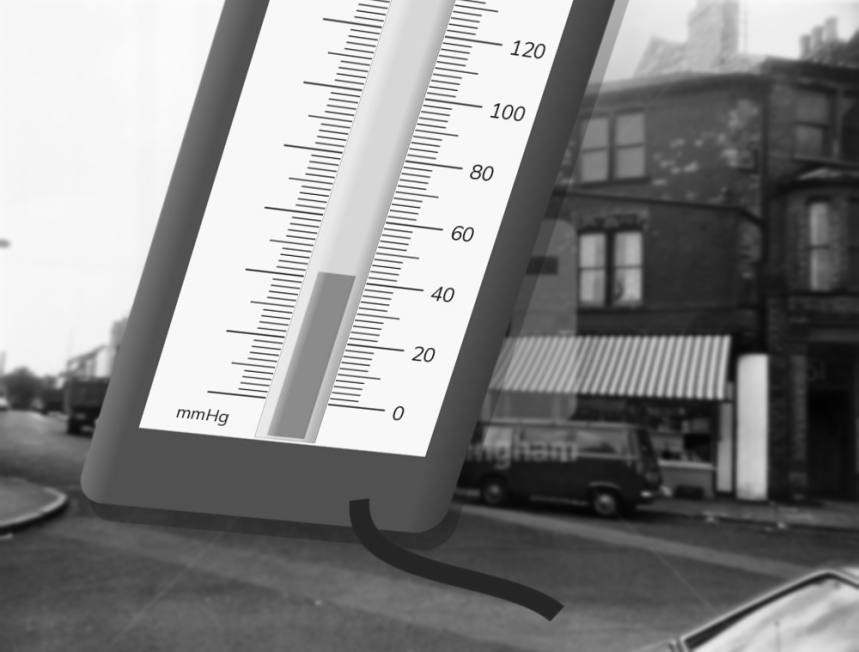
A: 42 (mmHg)
